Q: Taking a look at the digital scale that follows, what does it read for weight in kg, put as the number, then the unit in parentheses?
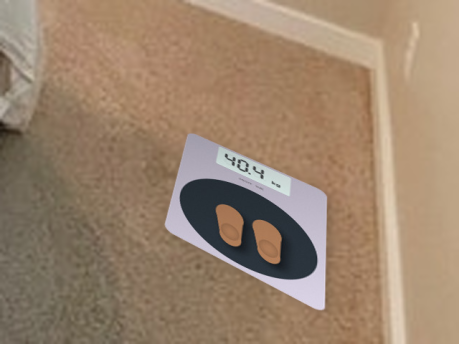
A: 40.4 (kg)
